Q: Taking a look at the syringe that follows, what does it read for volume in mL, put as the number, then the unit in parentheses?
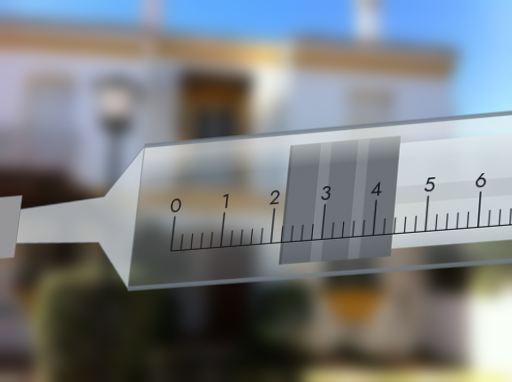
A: 2.2 (mL)
